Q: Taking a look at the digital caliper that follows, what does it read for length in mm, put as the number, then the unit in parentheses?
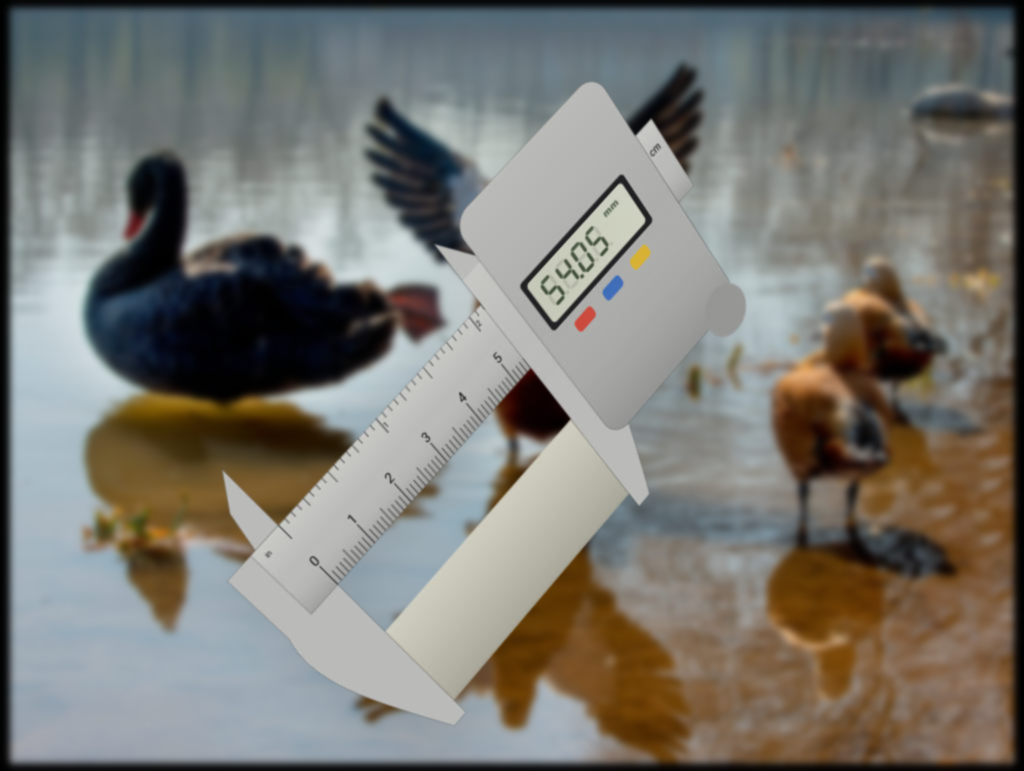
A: 54.05 (mm)
